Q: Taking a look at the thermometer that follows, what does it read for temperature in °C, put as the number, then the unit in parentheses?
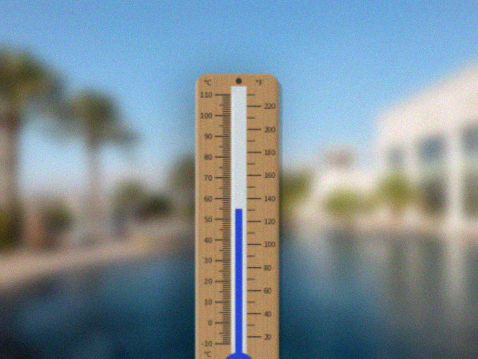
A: 55 (°C)
